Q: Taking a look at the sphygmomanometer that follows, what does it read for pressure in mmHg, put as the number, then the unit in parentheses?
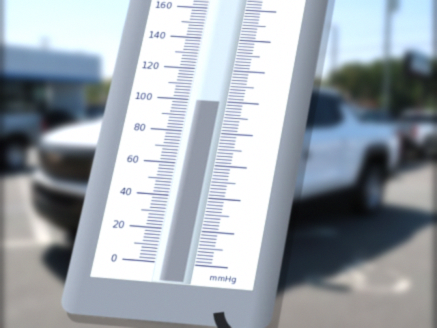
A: 100 (mmHg)
